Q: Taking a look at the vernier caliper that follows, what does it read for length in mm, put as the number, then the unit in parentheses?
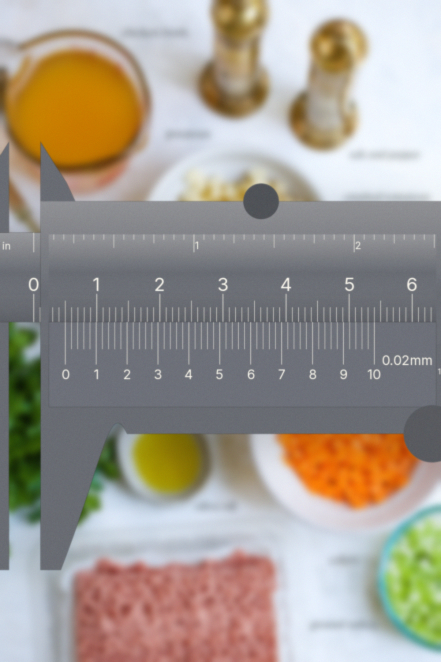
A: 5.0 (mm)
